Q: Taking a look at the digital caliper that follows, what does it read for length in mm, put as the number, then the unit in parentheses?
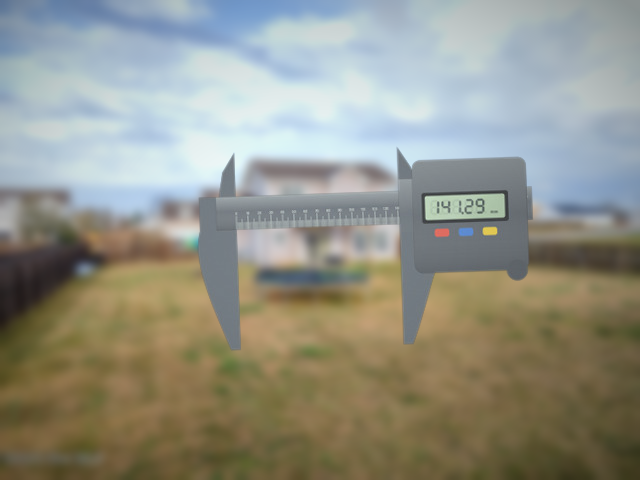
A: 141.29 (mm)
